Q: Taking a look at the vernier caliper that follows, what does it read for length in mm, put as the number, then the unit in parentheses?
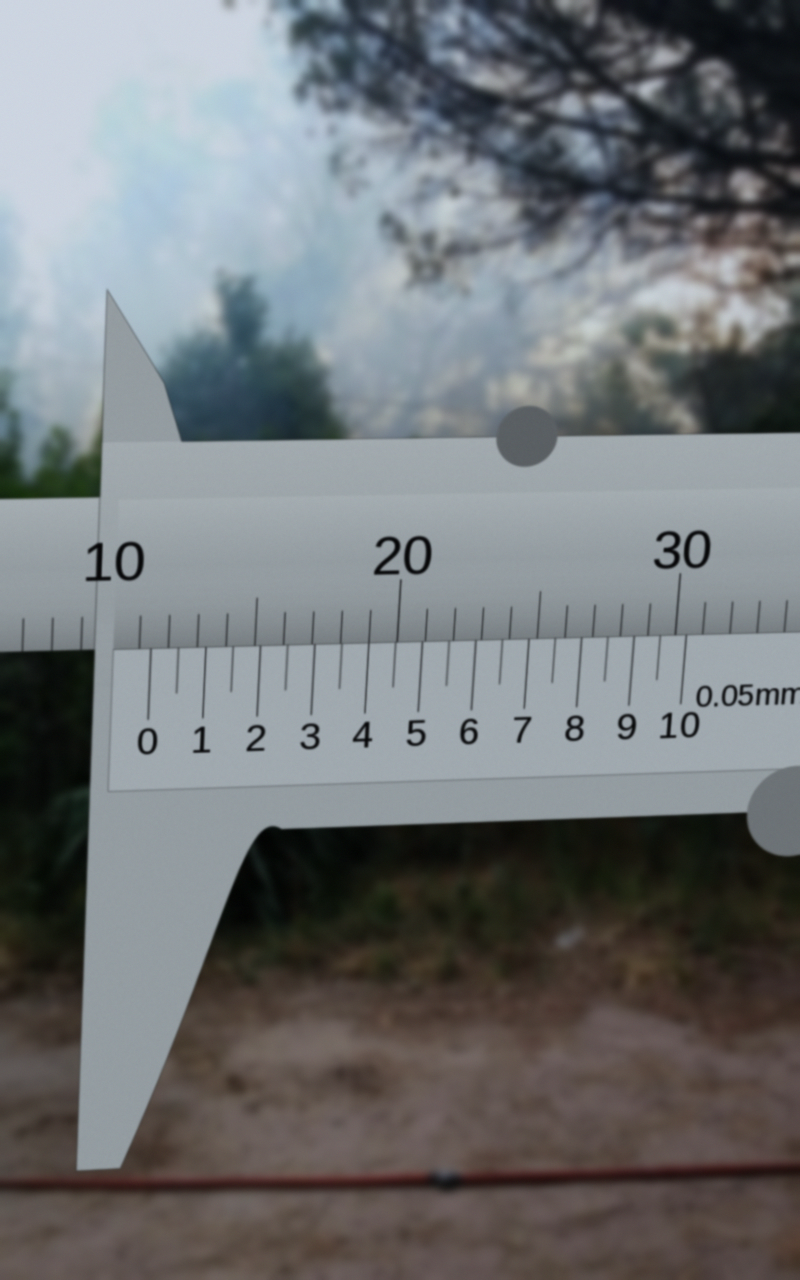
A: 11.4 (mm)
